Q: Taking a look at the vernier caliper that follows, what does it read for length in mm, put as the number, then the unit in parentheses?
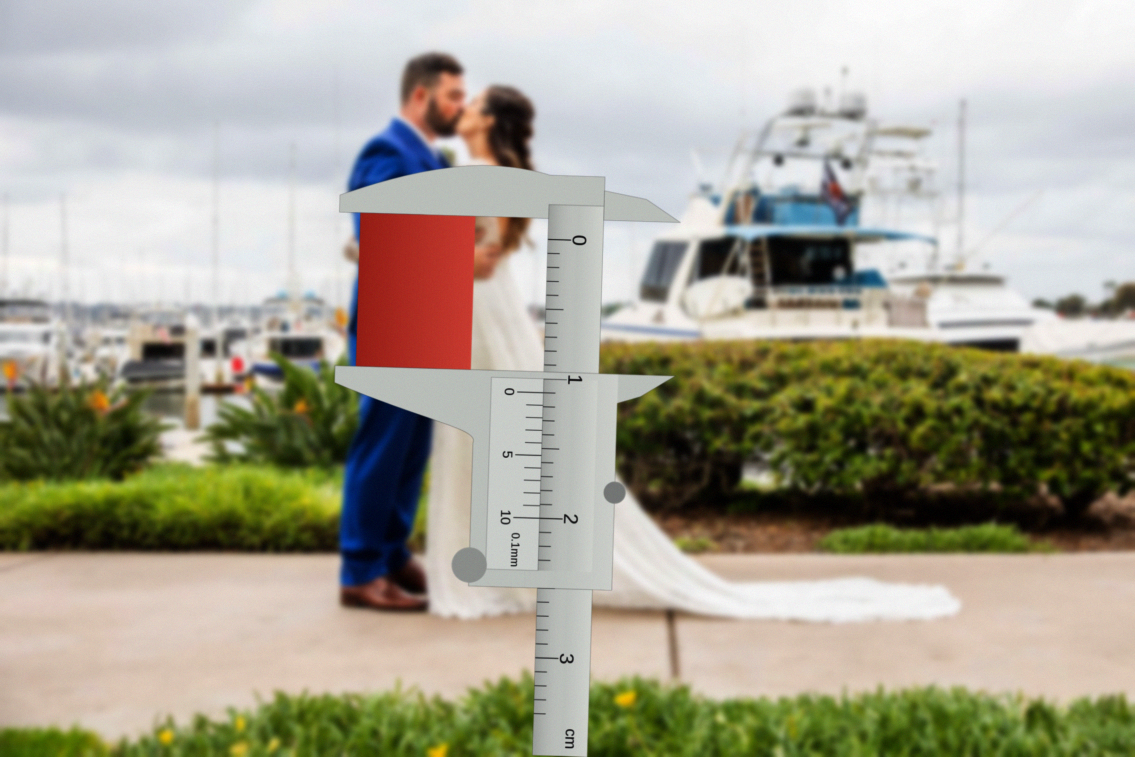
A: 11.0 (mm)
